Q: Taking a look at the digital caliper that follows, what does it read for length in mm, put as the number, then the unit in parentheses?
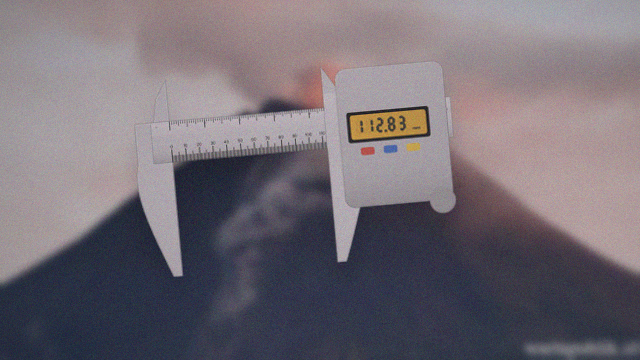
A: 112.83 (mm)
